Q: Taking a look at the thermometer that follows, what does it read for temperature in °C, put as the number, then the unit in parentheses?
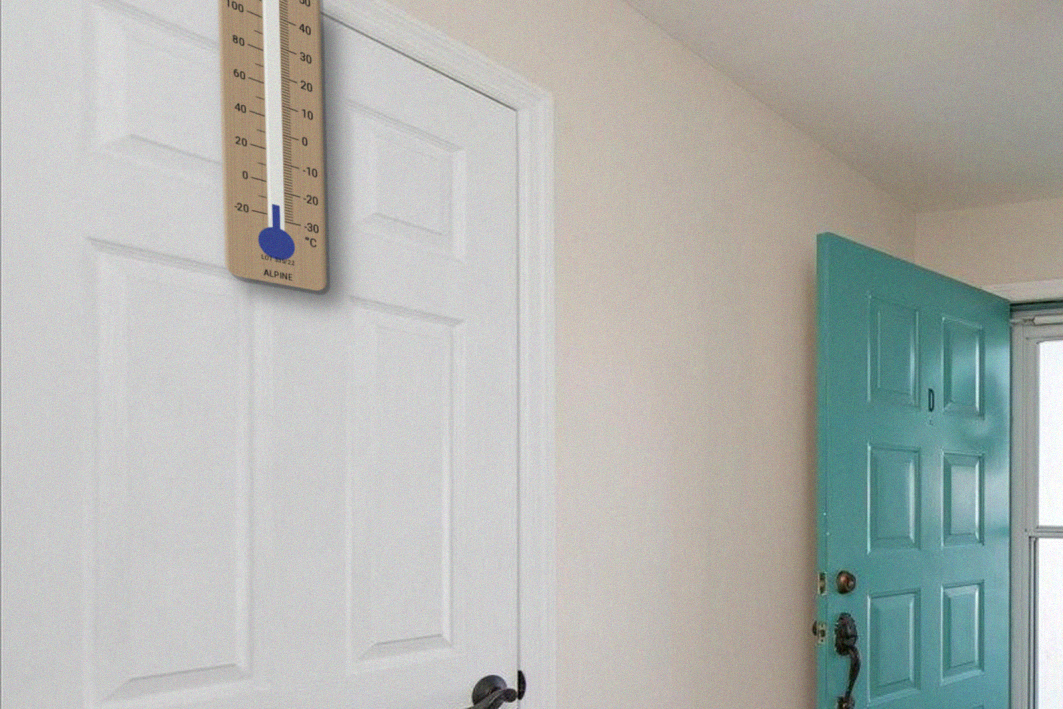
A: -25 (°C)
